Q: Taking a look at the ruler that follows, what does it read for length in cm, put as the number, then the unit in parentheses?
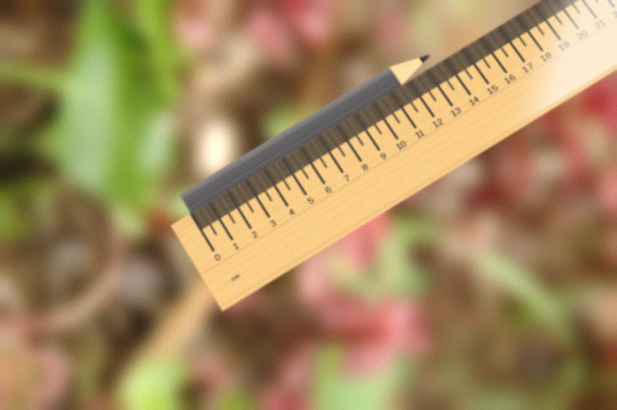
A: 13.5 (cm)
